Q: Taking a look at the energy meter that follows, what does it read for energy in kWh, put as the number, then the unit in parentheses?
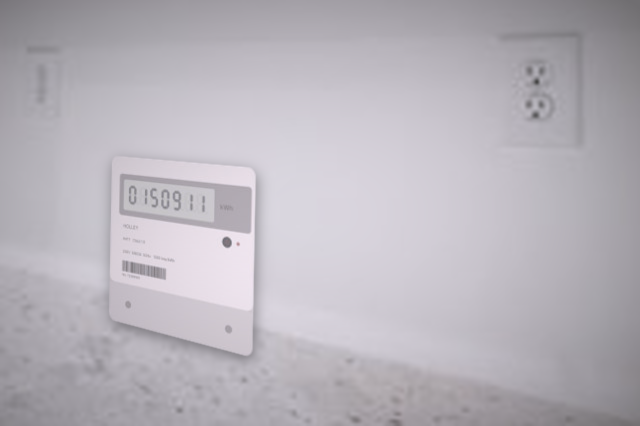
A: 150911 (kWh)
